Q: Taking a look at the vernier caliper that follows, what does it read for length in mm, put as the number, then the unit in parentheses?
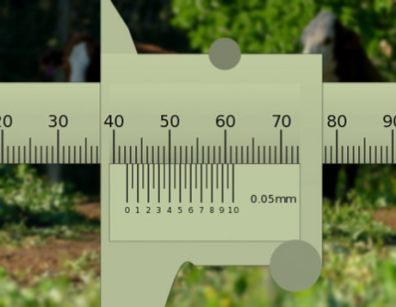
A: 42.4 (mm)
